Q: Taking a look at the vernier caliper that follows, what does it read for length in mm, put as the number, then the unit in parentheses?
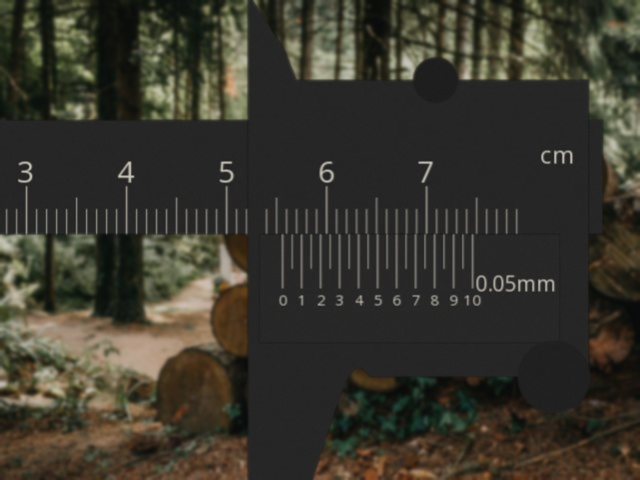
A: 55.6 (mm)
